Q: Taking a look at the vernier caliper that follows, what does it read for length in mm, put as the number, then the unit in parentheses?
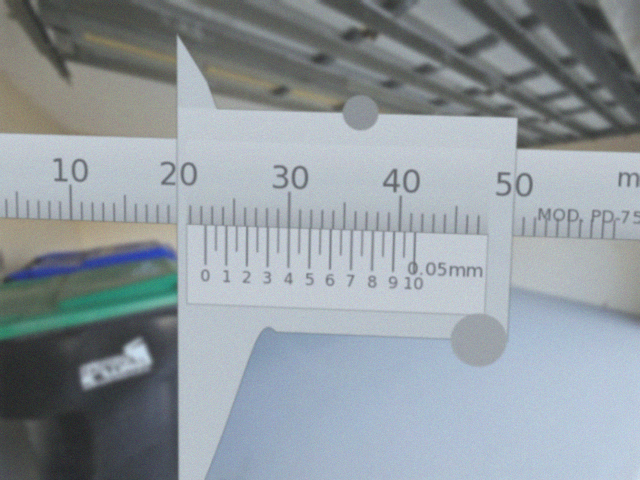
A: 22.4 (mm)
